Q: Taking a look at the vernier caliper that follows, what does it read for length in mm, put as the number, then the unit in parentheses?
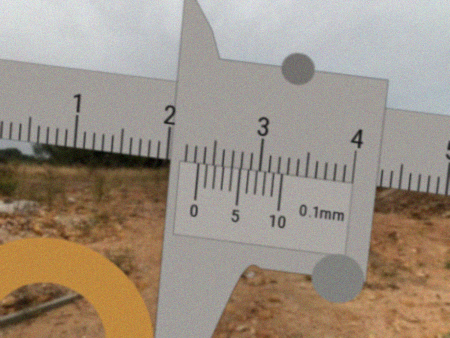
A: 23.4 (mm)
